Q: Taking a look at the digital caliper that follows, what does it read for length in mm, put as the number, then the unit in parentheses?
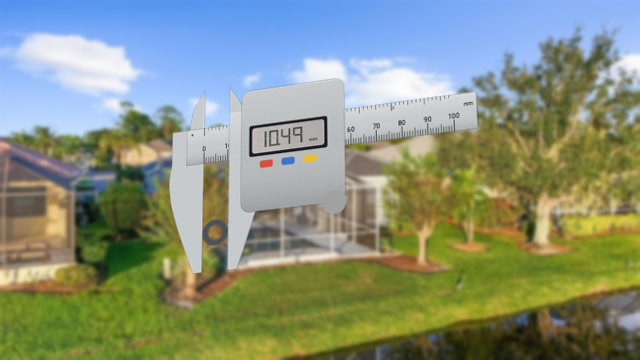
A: 10.49 (mm)
